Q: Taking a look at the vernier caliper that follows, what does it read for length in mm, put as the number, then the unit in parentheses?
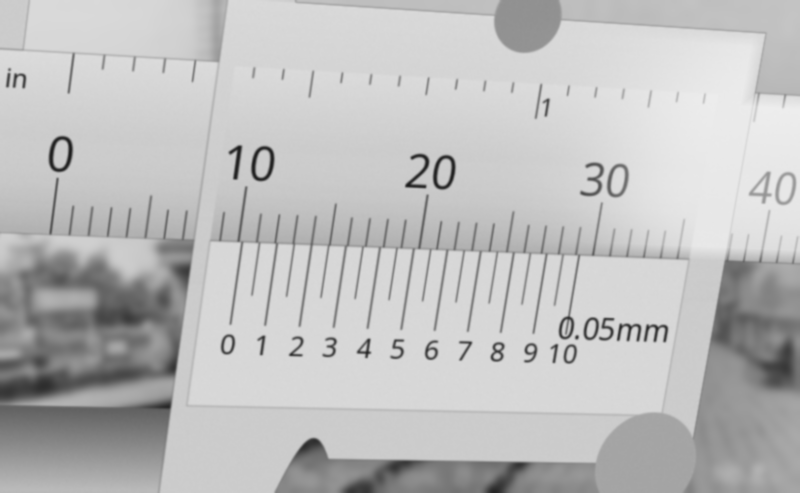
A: 10.2 (mm)
